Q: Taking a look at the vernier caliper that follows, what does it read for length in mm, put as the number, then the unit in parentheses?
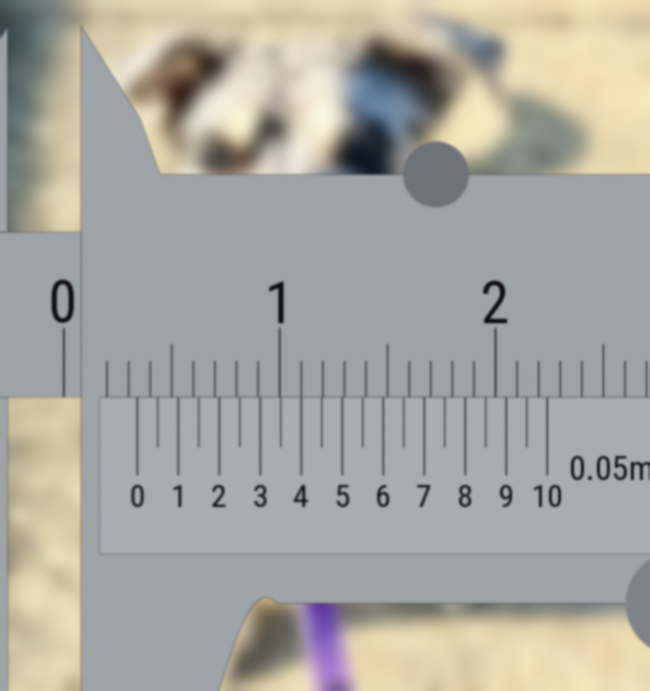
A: 3.4 (mm)
